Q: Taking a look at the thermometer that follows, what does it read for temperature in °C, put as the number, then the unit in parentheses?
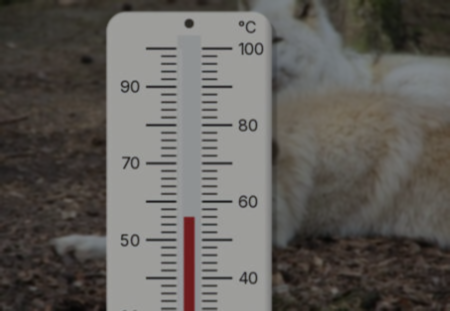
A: 56 (°C)
